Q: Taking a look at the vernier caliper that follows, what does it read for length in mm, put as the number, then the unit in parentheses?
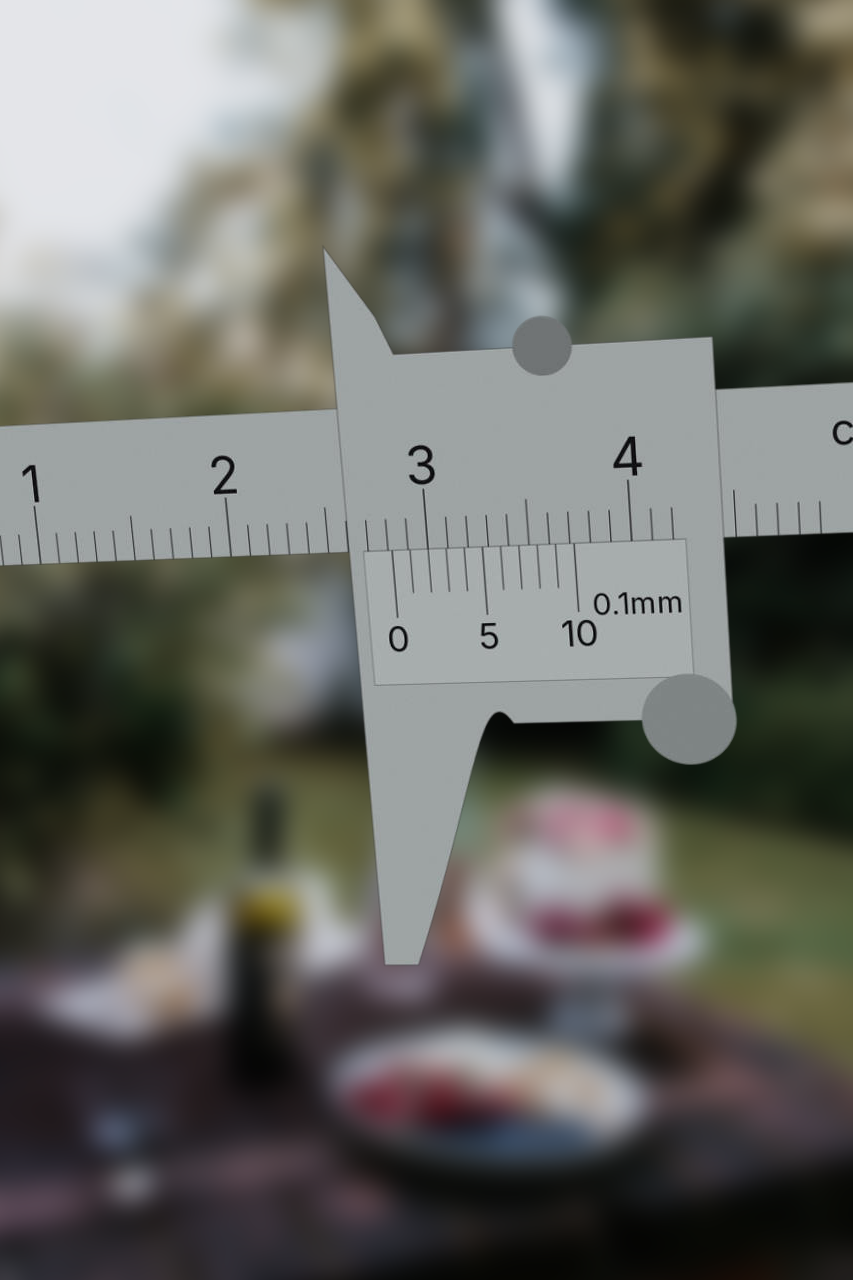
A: 28.2 (mm)
